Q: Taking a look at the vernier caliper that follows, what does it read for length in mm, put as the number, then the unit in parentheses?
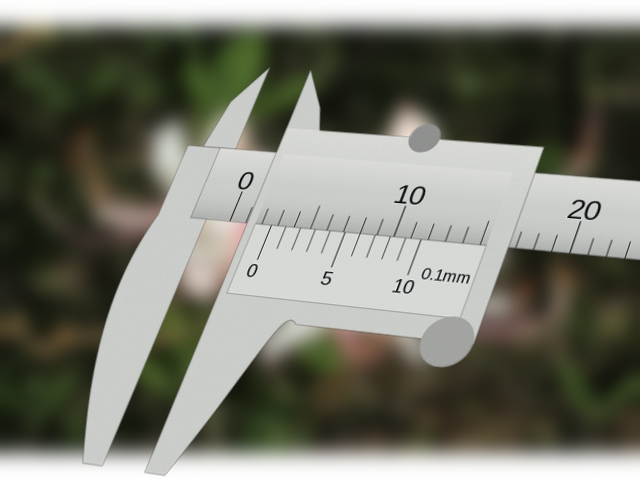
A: 2.6 (mm)
